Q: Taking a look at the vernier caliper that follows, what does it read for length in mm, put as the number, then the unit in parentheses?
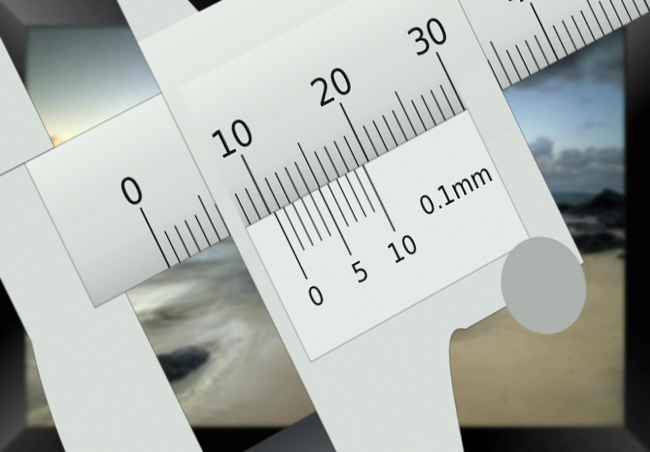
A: 10.4 (mm)
